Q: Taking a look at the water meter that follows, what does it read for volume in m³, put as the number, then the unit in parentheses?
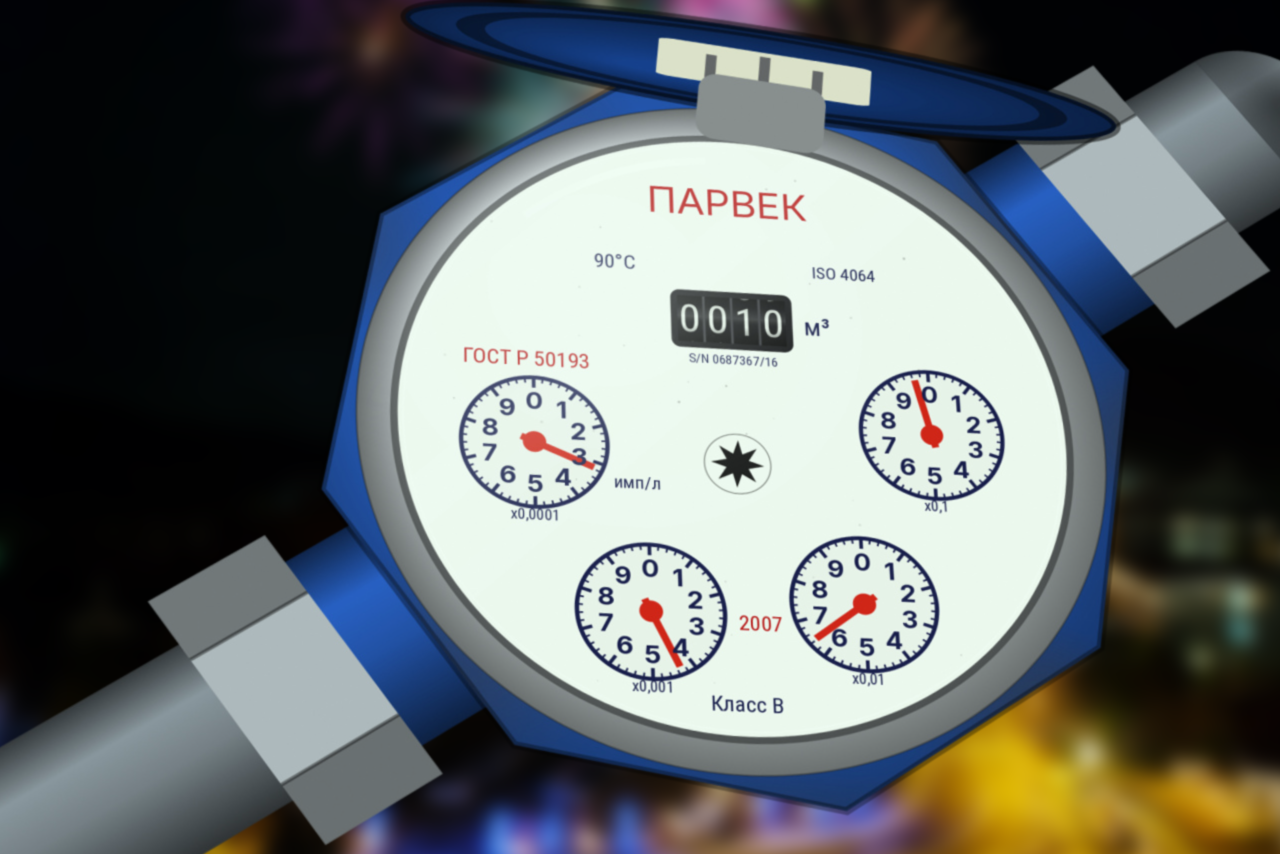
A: 9.9643 (m³)
